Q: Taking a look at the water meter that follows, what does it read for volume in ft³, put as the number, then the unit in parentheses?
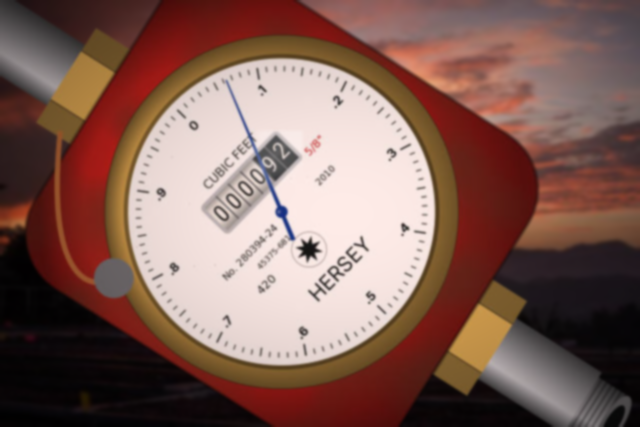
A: 92.06 (ft³)
